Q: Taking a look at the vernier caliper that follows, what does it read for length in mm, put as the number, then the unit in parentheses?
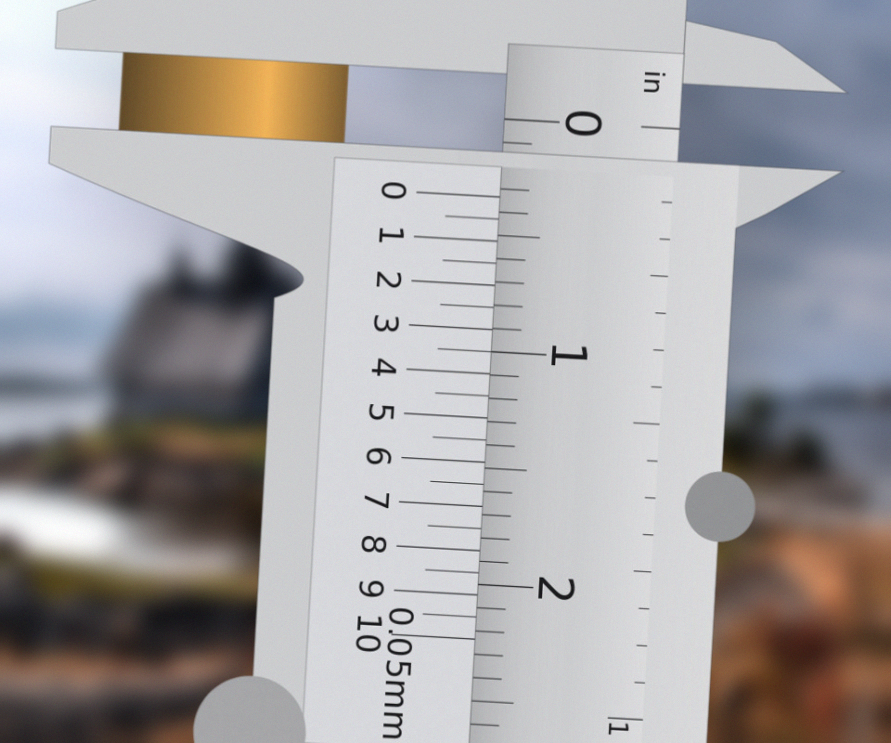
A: 3.35 (mm)
